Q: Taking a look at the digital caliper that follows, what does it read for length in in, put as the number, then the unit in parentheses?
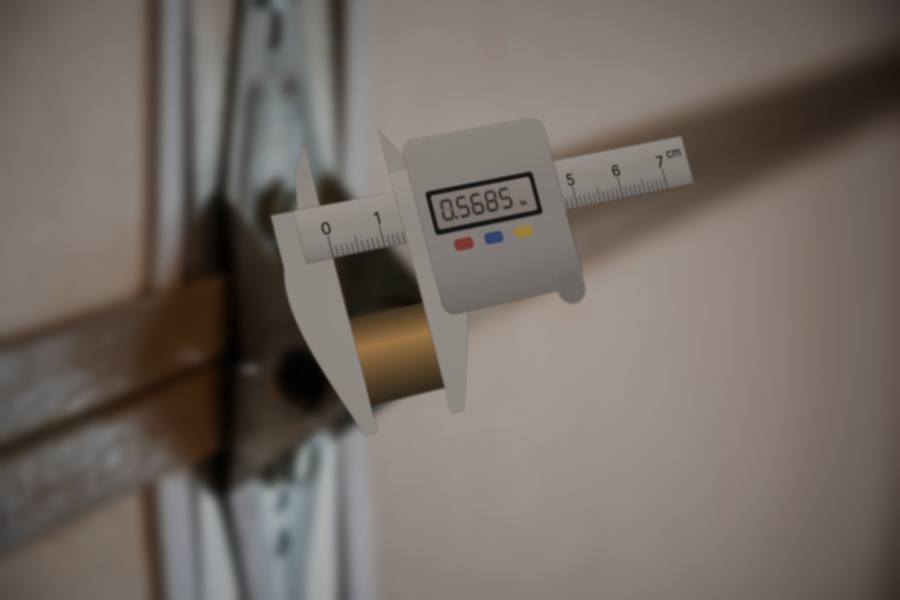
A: 0.5685 (in)
